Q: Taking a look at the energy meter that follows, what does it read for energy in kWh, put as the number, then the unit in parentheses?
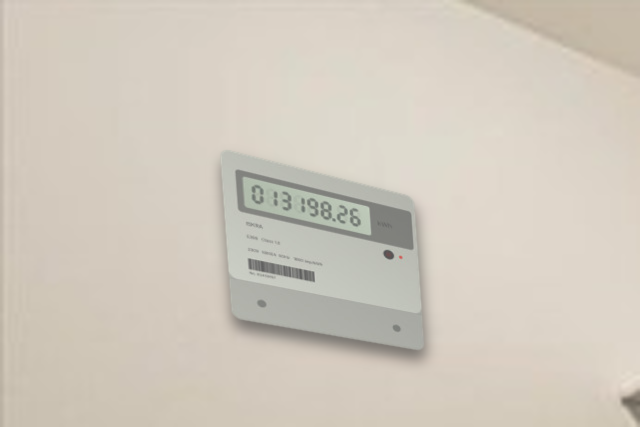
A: 13198.26 (kWh)
